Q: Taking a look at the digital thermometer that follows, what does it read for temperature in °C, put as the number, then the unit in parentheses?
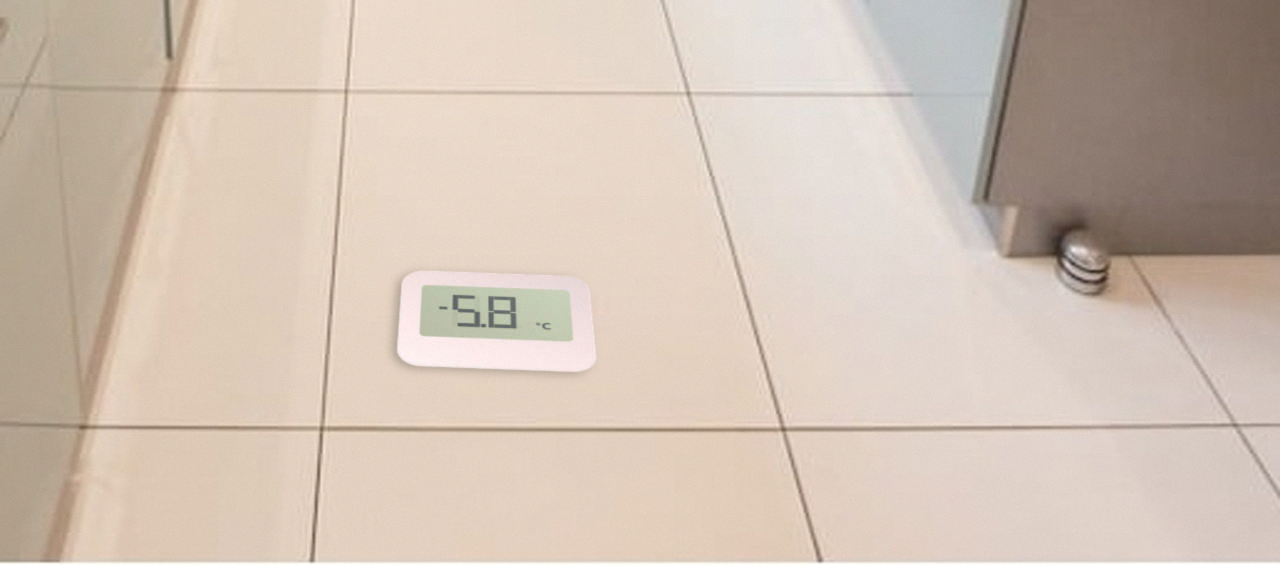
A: -5.8 (°C)
